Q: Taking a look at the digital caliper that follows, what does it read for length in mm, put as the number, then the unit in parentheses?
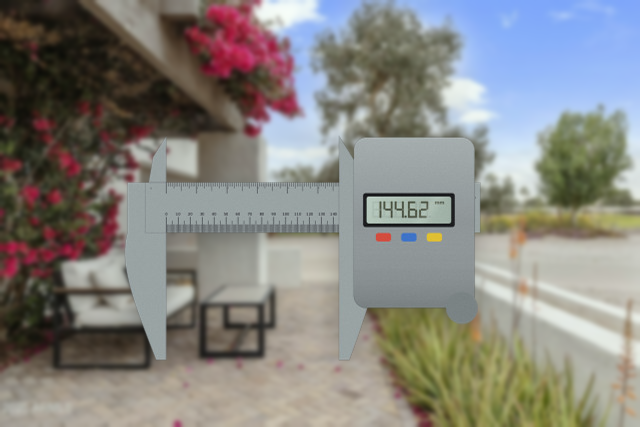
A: 144.62 (mm)
